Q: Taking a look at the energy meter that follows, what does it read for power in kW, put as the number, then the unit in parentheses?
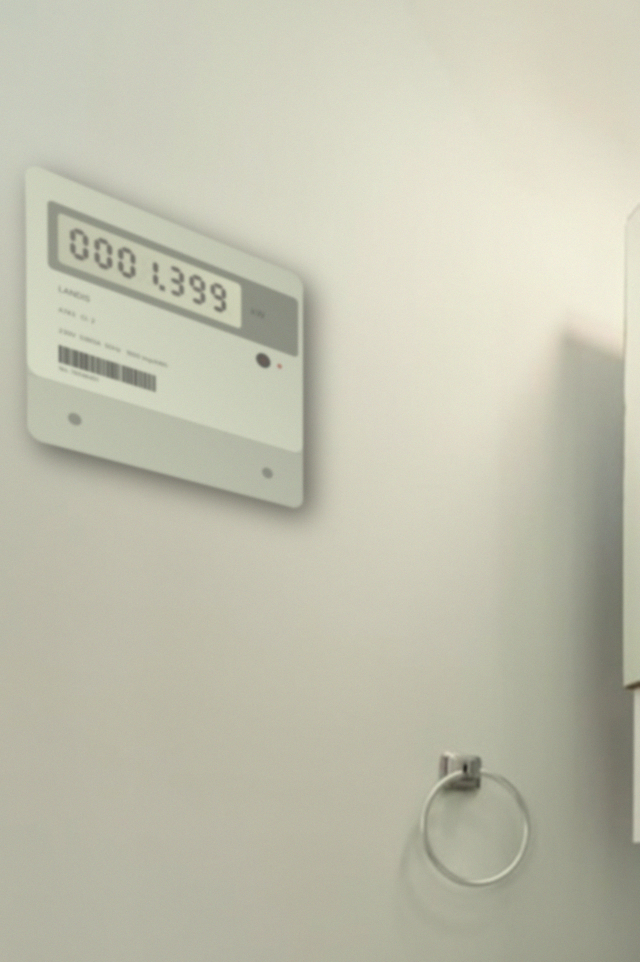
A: 1.399 (kW)
